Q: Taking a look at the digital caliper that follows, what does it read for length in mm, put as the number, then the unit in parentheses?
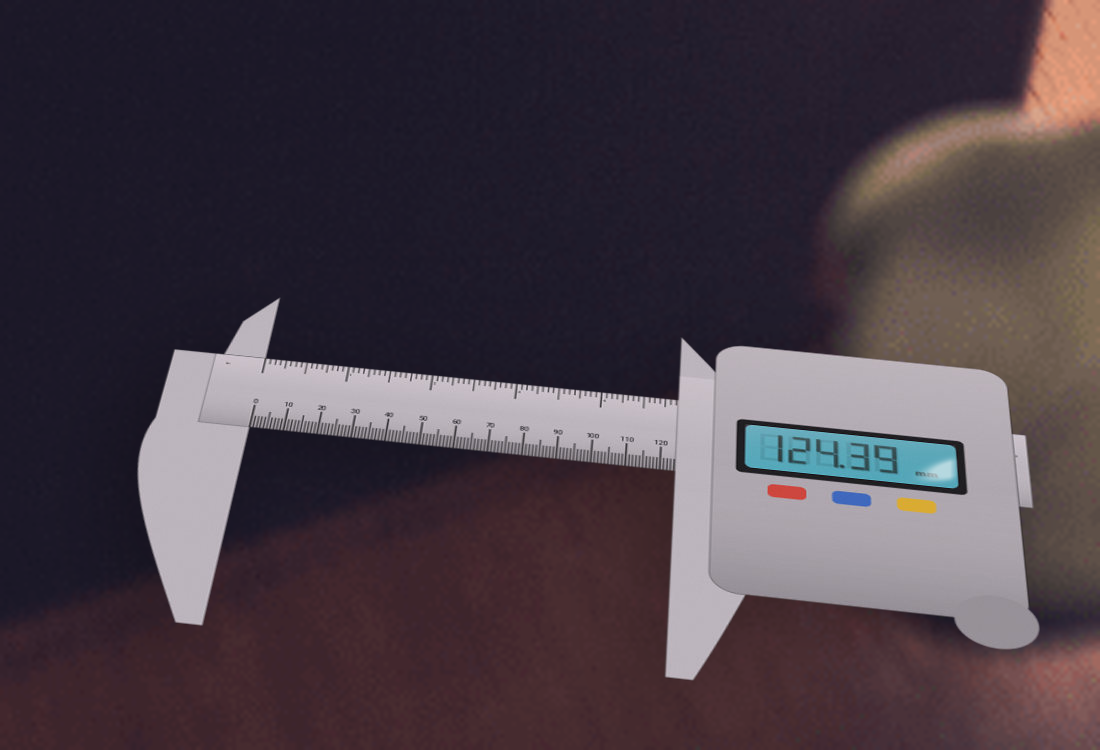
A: 124.39 (mm)
